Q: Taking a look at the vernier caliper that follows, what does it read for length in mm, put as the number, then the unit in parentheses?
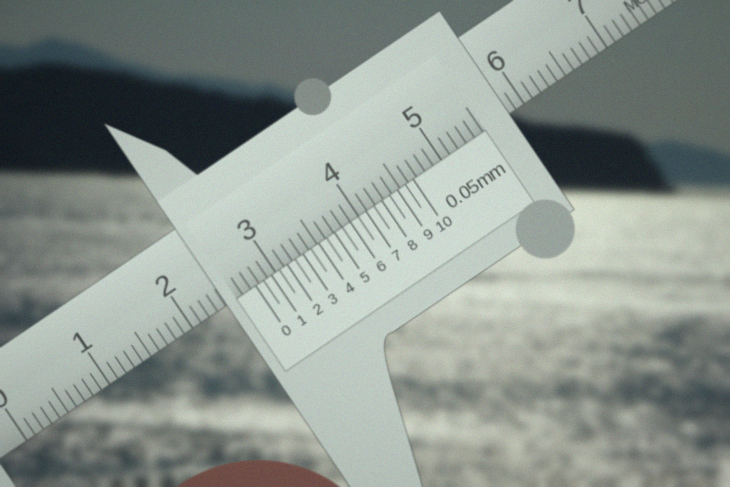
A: 27.6 (mm)
